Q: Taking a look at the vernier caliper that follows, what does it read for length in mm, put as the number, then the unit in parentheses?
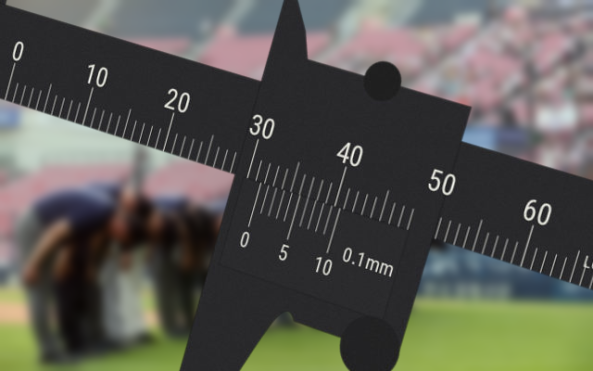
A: 31.6 (mm)
